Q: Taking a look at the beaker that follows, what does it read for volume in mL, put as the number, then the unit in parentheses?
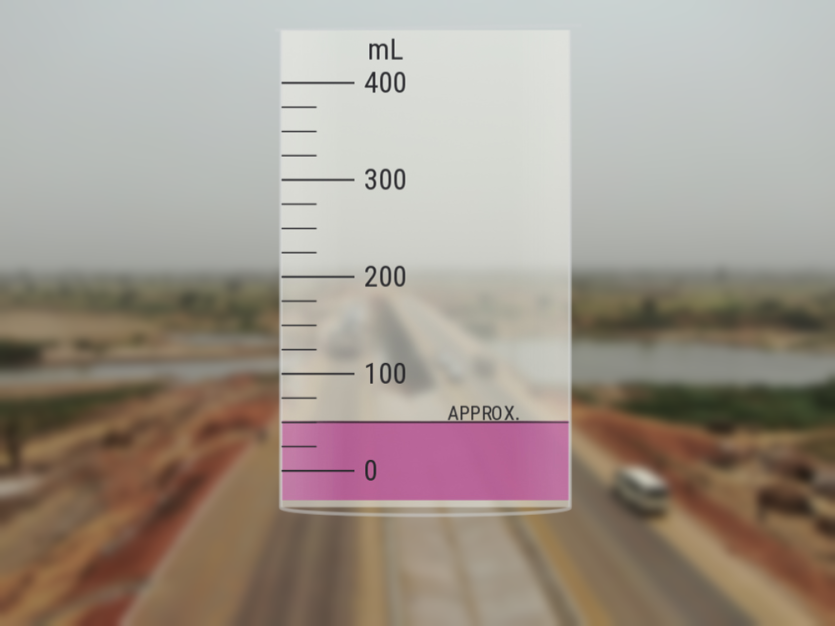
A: 50 (mL)
